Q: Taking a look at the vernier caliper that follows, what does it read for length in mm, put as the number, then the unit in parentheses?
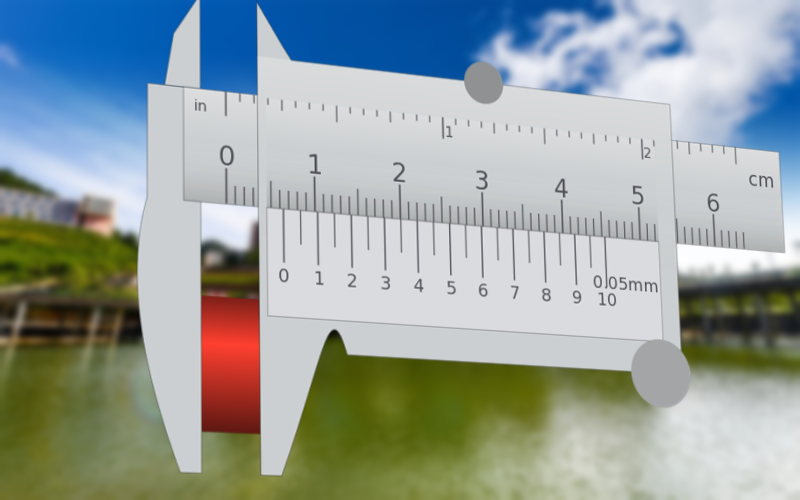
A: 6.4 (mm)
